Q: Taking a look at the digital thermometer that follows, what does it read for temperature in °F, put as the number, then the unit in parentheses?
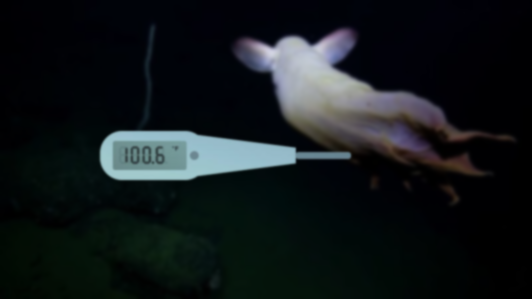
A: 100.6 (°F)
